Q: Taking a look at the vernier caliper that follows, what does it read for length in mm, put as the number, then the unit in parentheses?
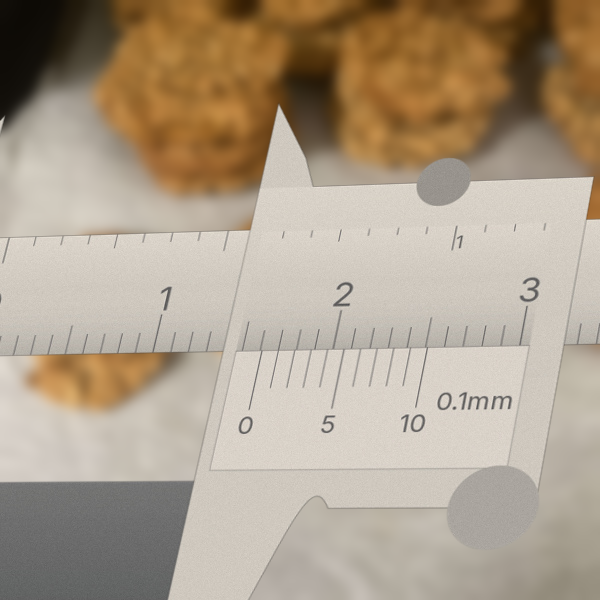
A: 16.1 (mm)
